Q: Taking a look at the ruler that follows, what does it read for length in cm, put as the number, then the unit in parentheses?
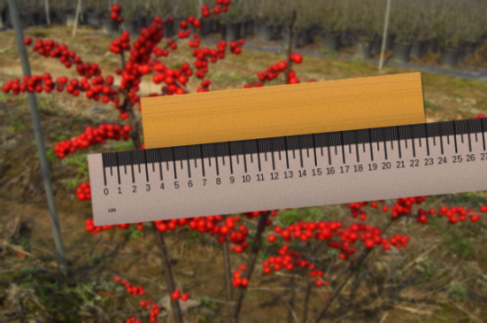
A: 20 (cm)
